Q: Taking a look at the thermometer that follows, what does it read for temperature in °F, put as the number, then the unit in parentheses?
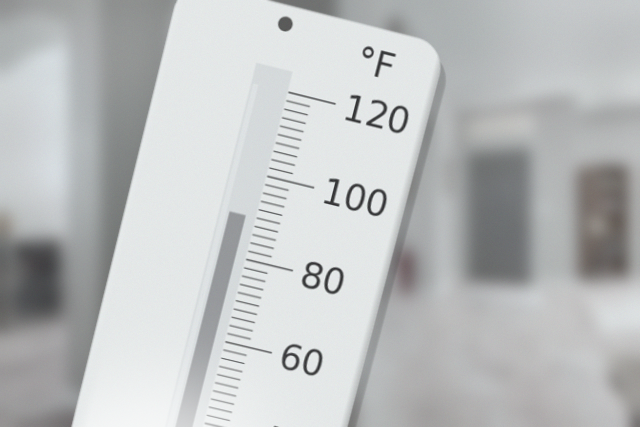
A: 90 (°F)
